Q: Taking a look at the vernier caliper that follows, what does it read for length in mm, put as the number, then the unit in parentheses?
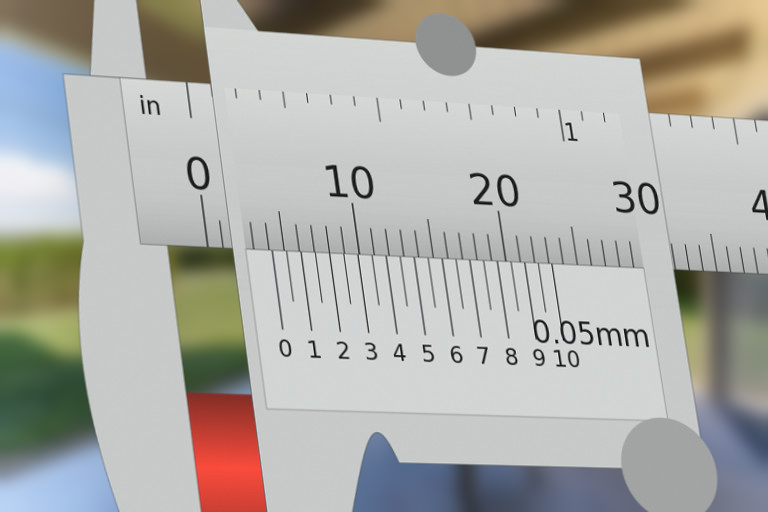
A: 4.2 (mm)
